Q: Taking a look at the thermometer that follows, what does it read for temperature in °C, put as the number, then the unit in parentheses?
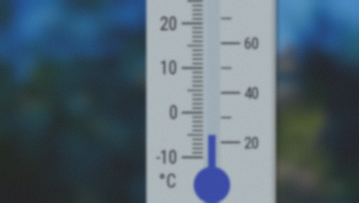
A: -5 (°C)
